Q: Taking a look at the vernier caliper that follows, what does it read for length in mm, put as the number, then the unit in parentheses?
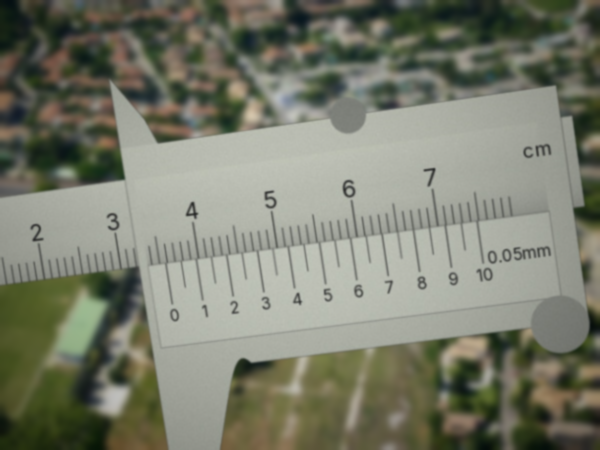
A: 35.8 (mm)
